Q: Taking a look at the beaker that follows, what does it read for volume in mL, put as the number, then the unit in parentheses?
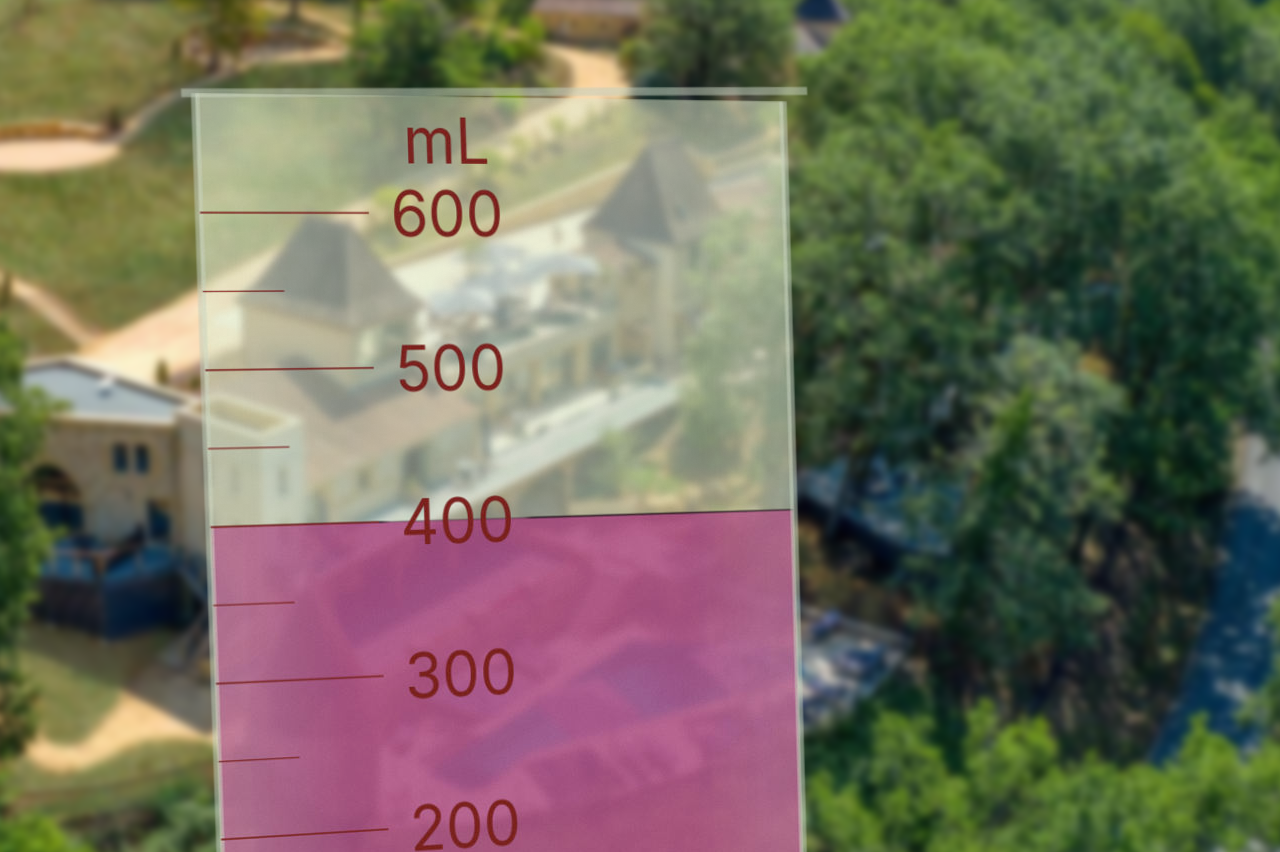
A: 400 (mL)
